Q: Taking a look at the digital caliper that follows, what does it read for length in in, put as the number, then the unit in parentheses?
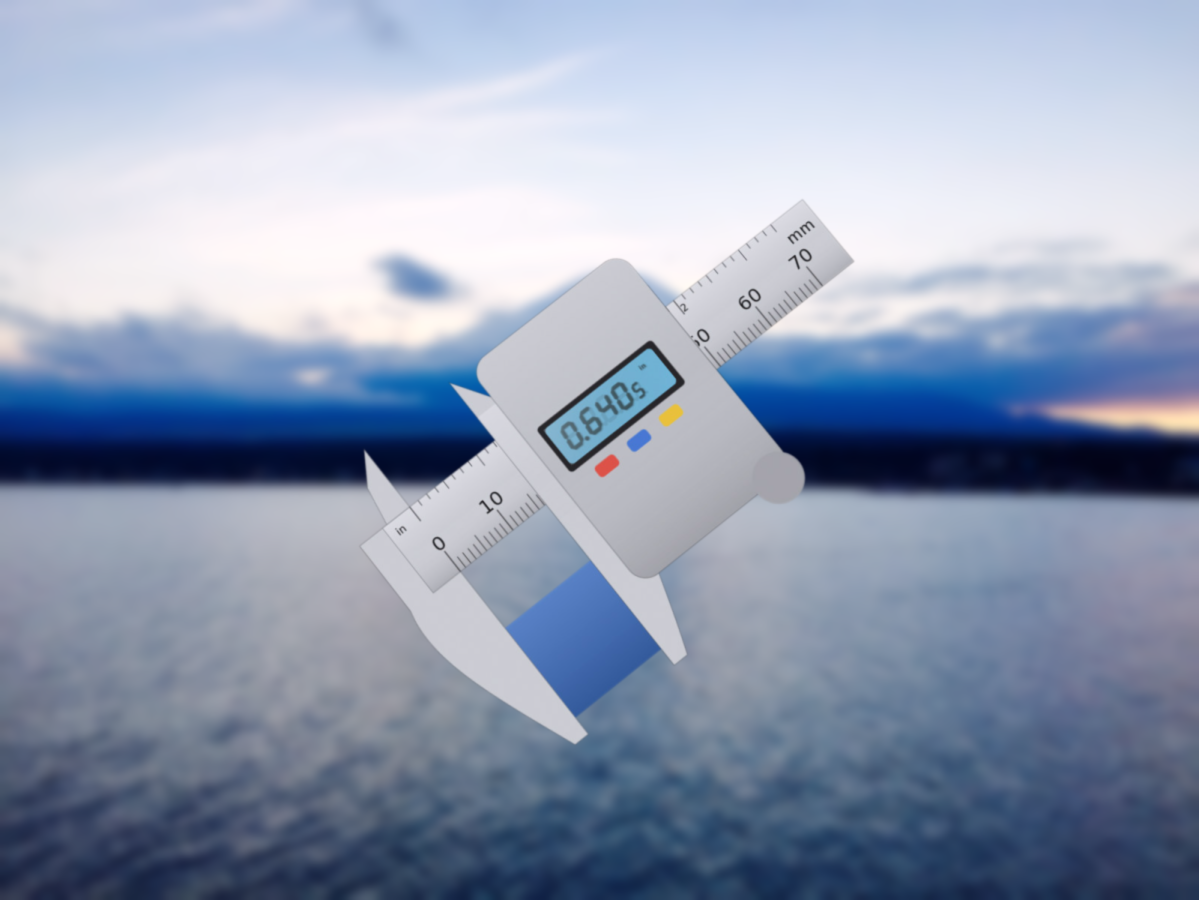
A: 0.6405 (in)
